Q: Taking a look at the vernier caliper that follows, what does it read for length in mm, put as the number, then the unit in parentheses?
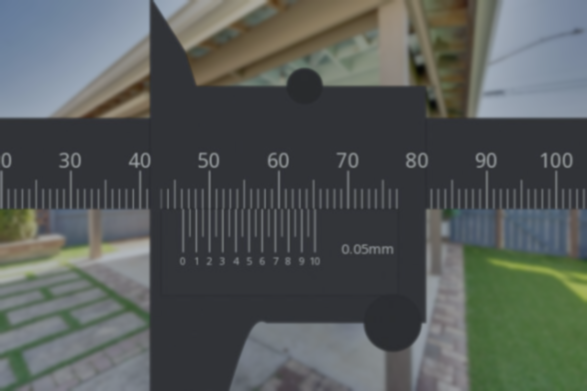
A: 46.2 (mm)
